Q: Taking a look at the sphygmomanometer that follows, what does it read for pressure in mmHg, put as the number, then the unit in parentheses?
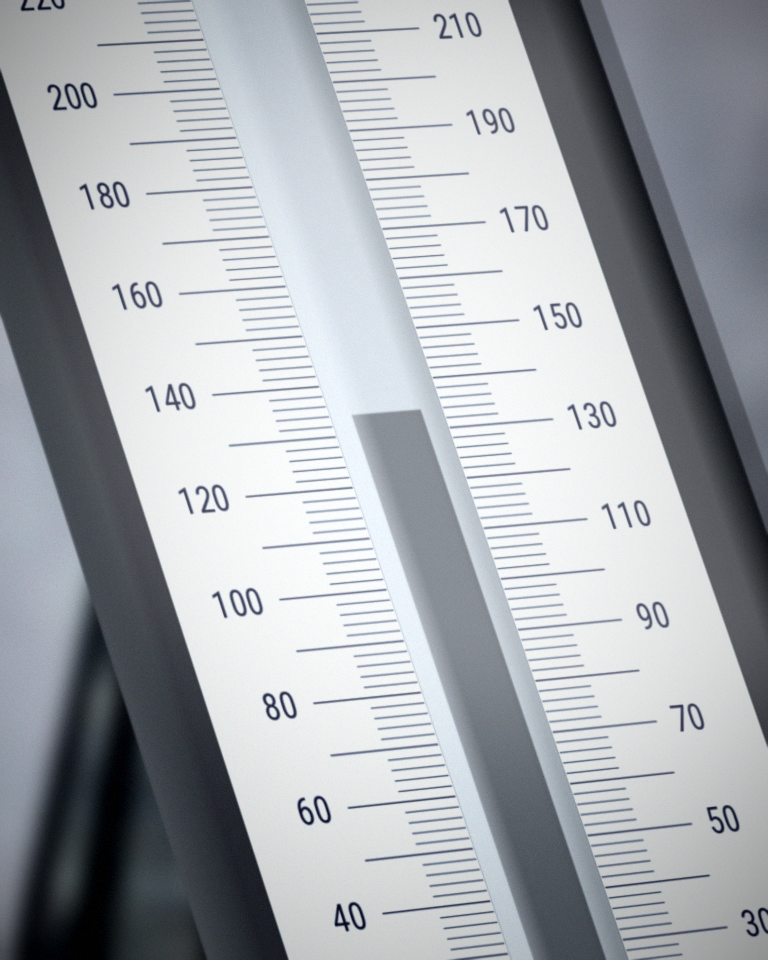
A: 134 (mmHg)
